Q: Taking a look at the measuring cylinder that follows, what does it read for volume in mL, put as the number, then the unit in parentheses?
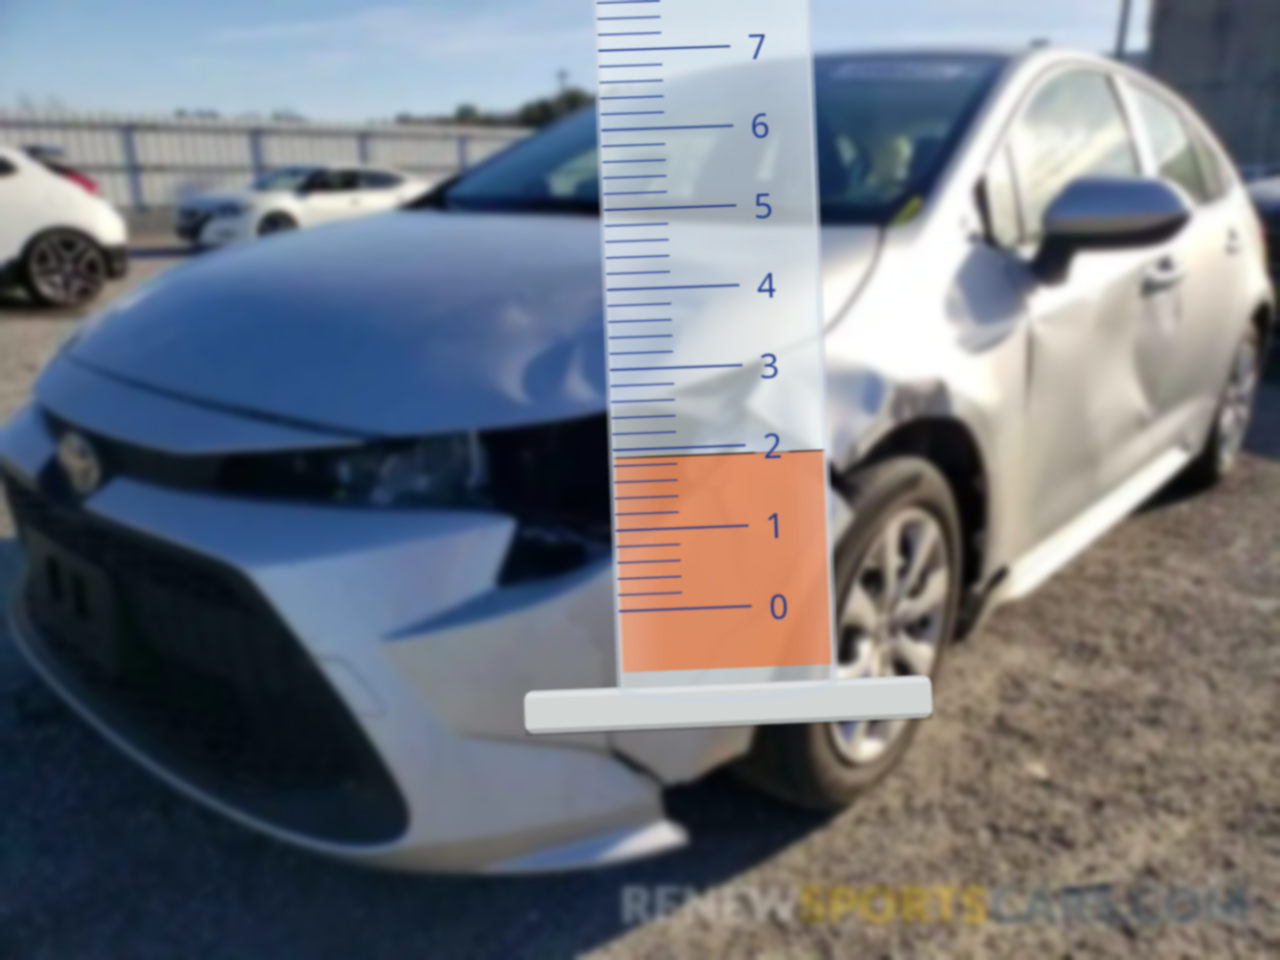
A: 1.9 (mL)
